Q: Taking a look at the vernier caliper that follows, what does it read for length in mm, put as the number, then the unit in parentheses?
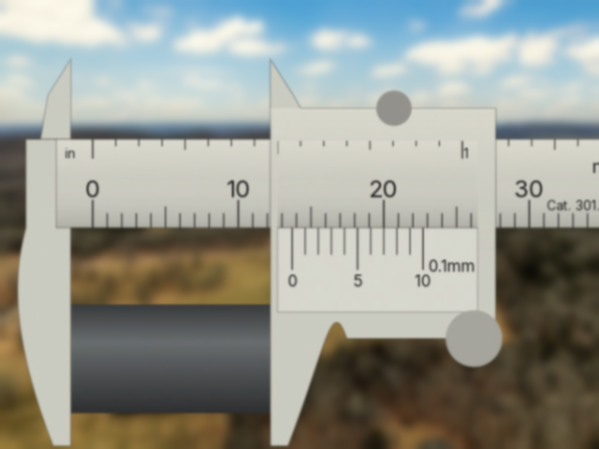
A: 13.7 (mm)
